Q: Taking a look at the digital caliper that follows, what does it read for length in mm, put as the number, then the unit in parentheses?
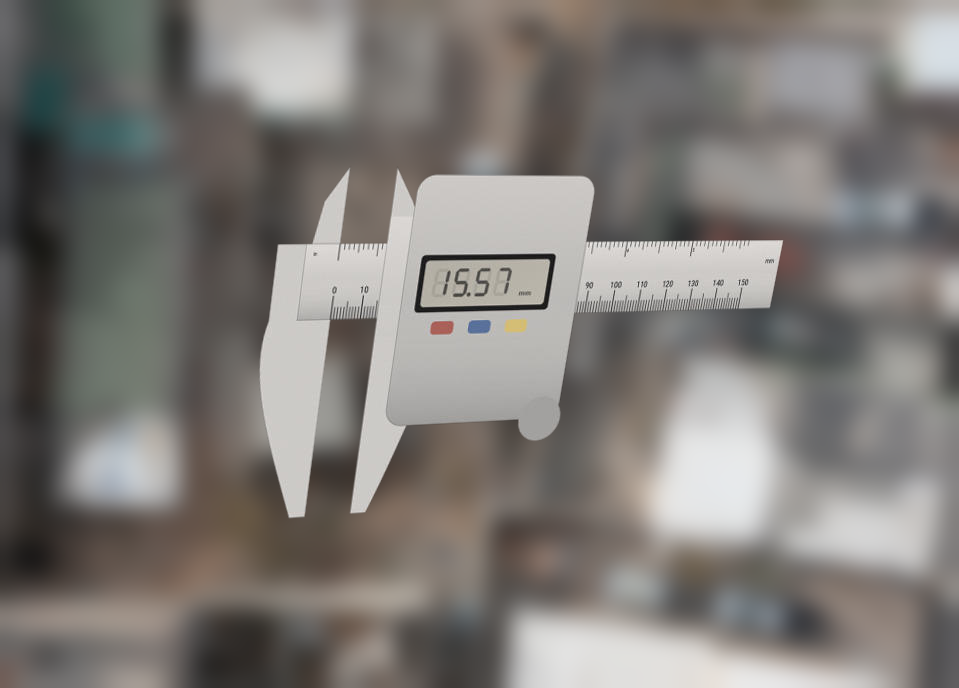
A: 15.57 (mm)
